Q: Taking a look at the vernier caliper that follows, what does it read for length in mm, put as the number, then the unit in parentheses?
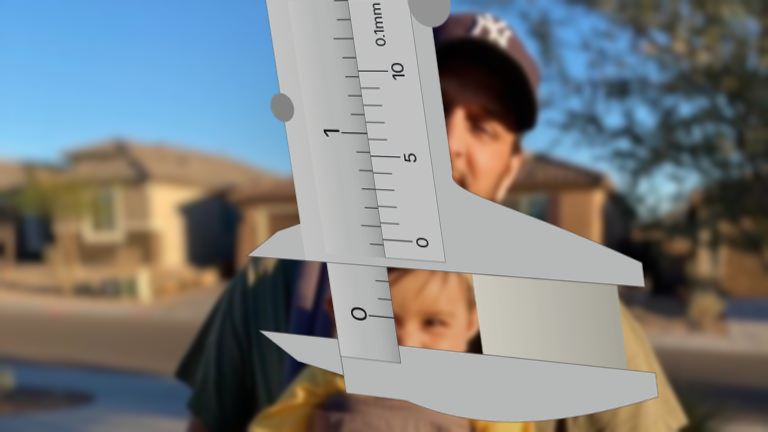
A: 4.3 (mm)
